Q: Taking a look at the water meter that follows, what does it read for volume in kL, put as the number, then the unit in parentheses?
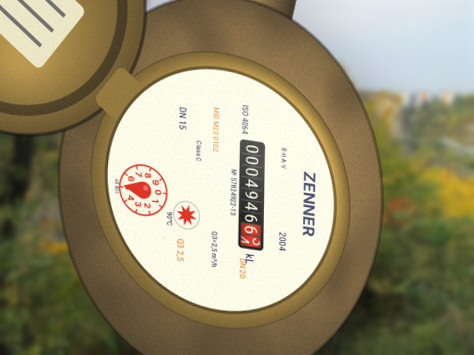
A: 4946.635 (kL)
